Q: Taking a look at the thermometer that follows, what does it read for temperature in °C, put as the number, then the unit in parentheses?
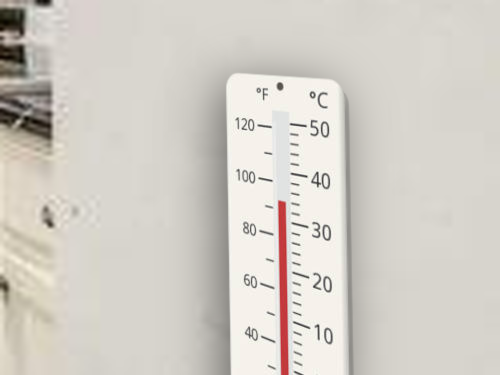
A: 34 (°C)
